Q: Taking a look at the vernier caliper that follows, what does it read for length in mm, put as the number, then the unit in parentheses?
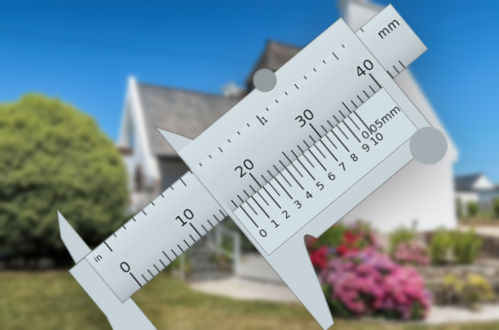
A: 16.4 (mm)
